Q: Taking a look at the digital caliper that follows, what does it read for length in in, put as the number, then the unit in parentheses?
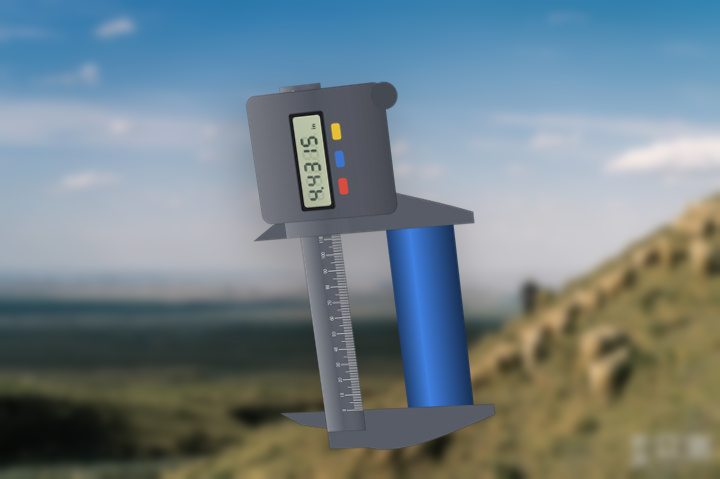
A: 4.4315 (in)
